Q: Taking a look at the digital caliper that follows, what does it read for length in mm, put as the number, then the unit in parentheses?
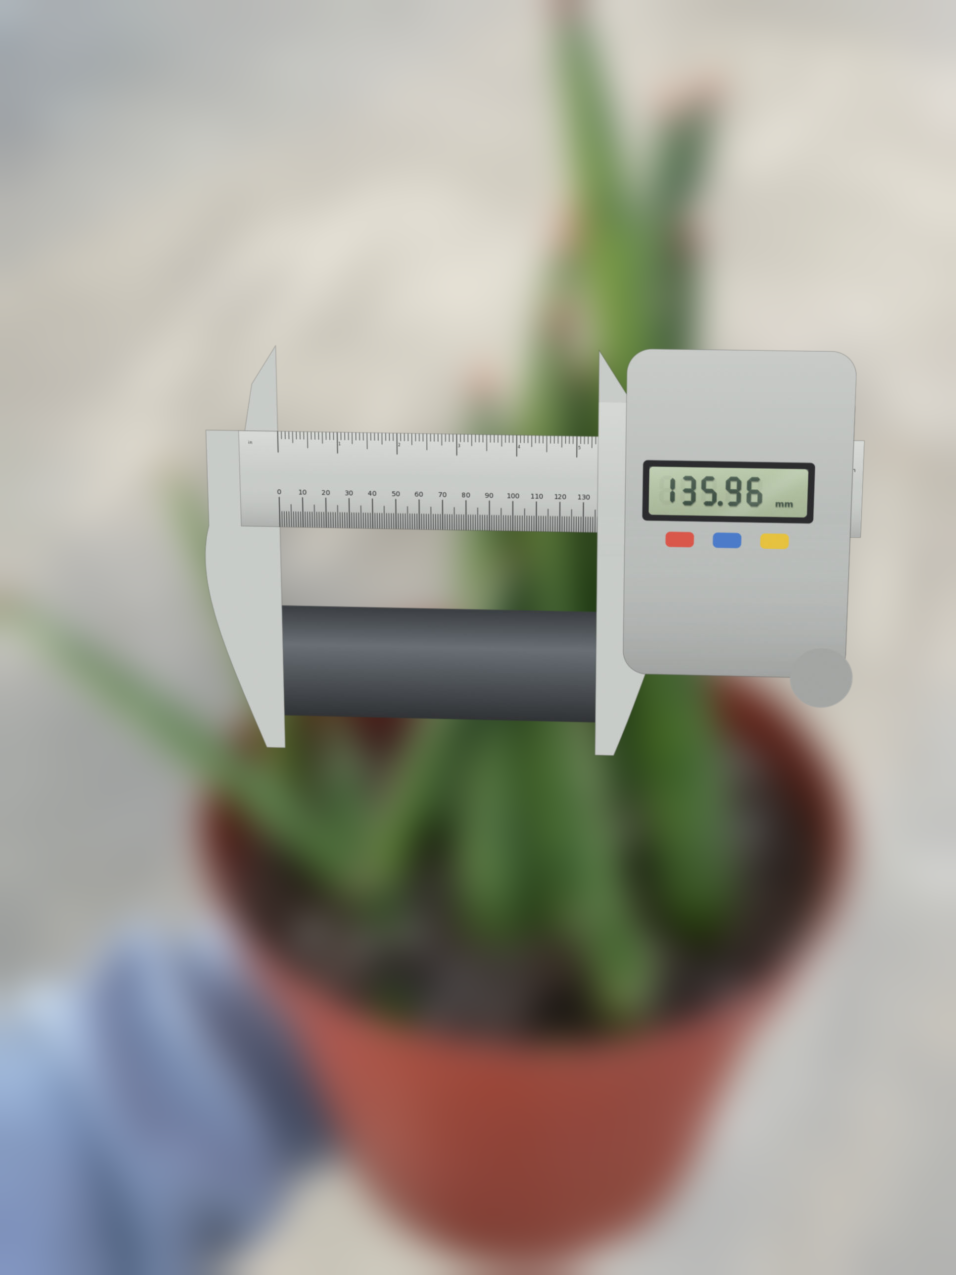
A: 135.96 (mm)
